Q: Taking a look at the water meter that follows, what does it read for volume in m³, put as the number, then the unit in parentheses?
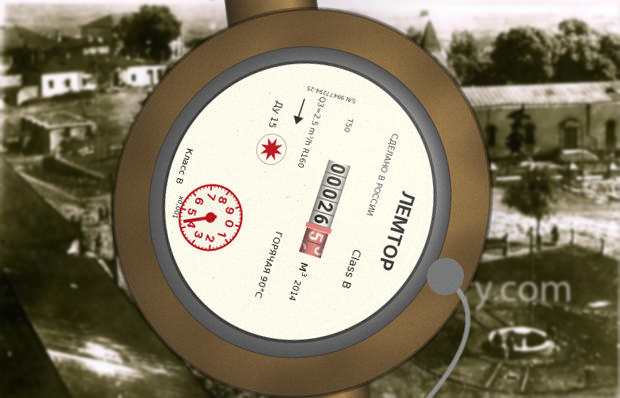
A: 26.554 (m³)
